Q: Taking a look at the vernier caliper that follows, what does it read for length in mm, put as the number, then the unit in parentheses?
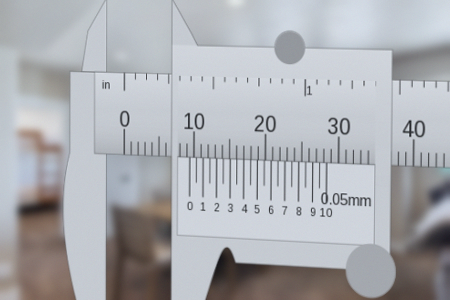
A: 9.4 (mm)
